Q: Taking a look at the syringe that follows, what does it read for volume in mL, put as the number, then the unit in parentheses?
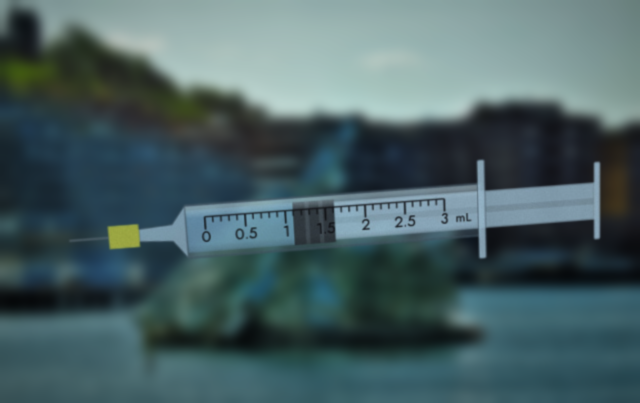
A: 1.1 (mL)
